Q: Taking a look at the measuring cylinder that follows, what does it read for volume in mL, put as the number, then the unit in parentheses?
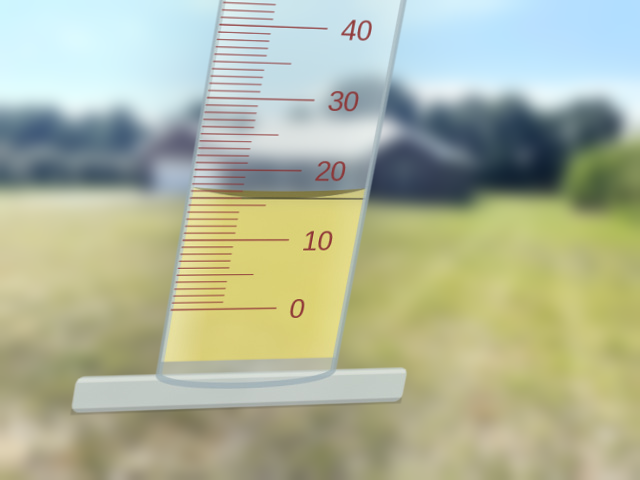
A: 16 (mL)
